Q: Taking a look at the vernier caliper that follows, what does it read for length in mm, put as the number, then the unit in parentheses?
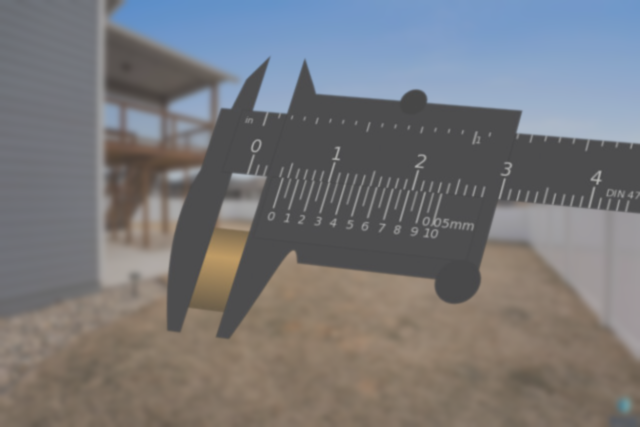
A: 4.4 (mm)
